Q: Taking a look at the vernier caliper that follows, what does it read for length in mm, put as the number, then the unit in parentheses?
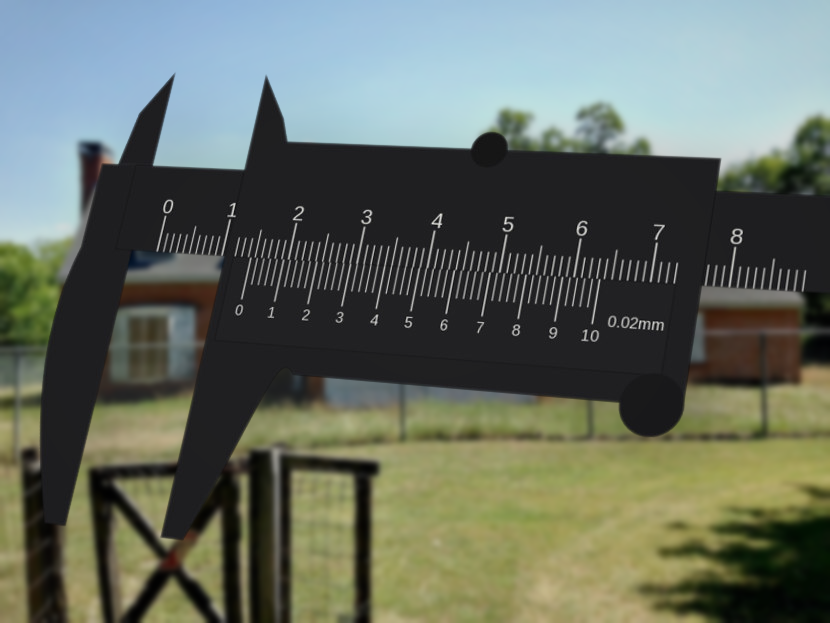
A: 14.4 (mm)
